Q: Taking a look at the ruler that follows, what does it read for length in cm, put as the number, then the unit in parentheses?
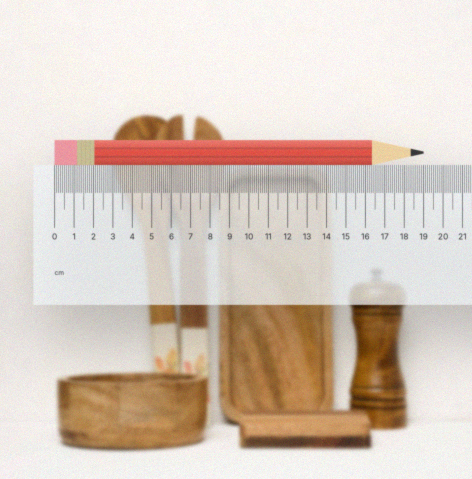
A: 19 (cm)
